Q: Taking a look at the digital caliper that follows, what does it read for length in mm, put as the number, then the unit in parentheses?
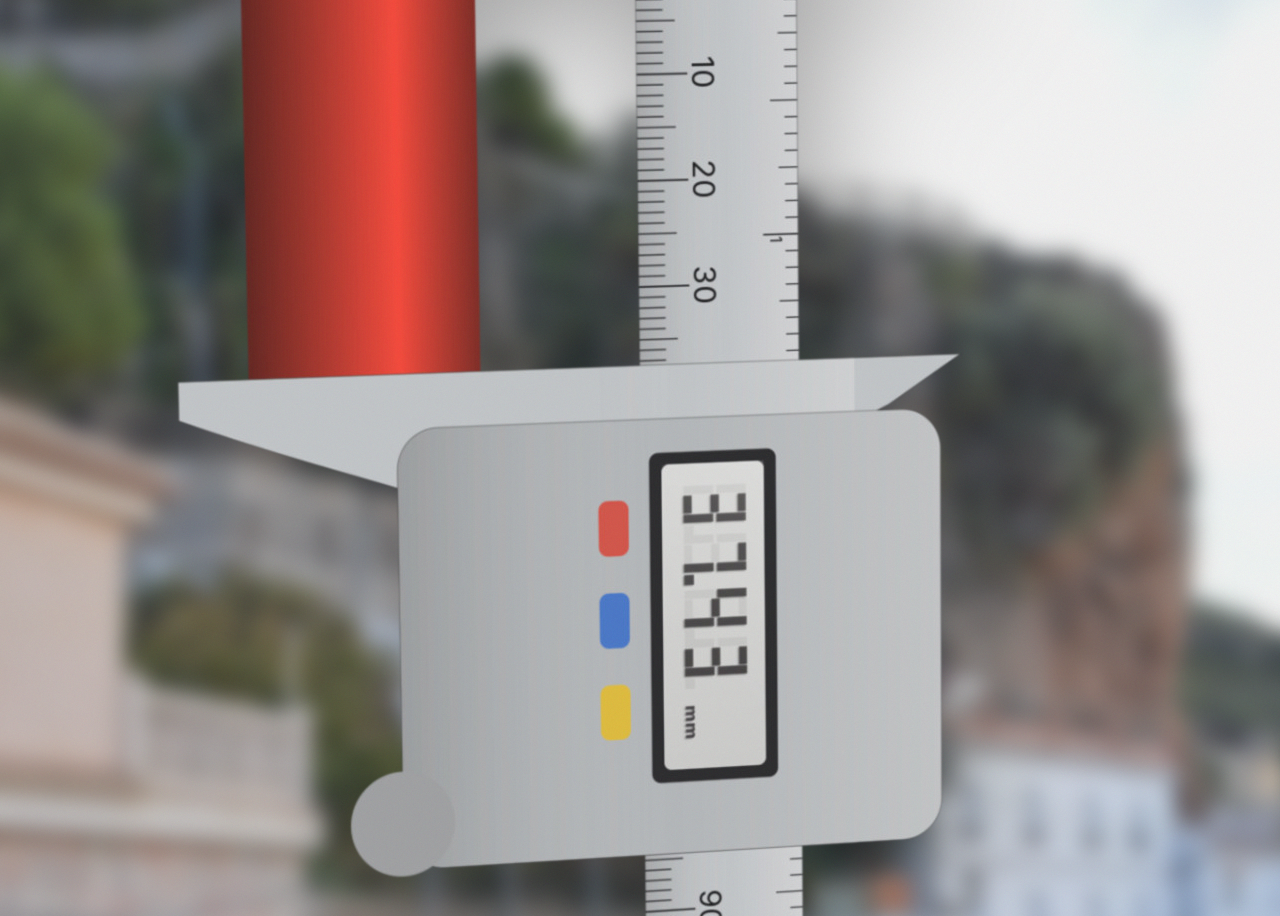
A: 37.43 (mm)
